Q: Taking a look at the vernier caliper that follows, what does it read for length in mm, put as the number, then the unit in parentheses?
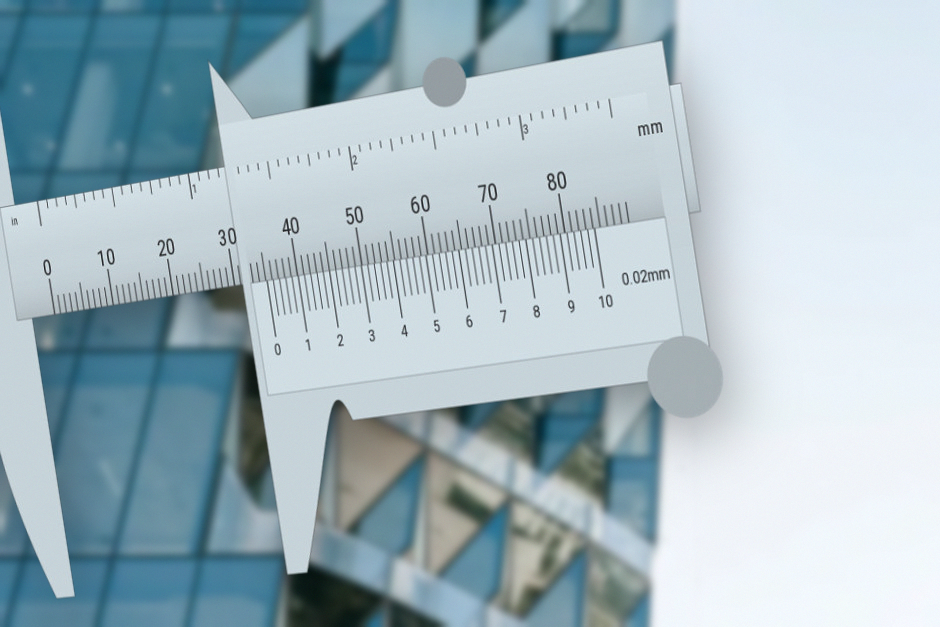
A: 35.2 (mm)
